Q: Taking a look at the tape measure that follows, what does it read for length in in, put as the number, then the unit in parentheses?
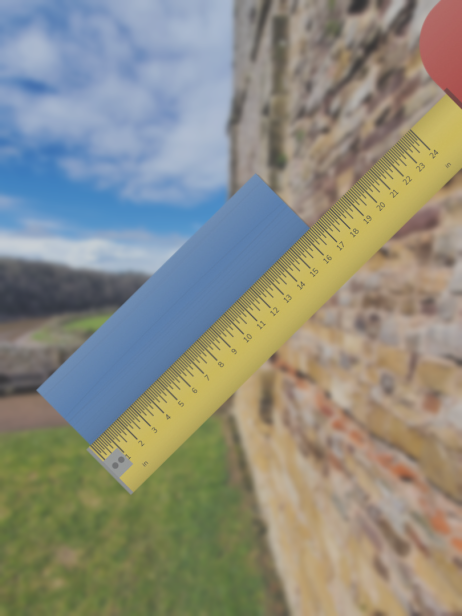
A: 16.5 (in)
